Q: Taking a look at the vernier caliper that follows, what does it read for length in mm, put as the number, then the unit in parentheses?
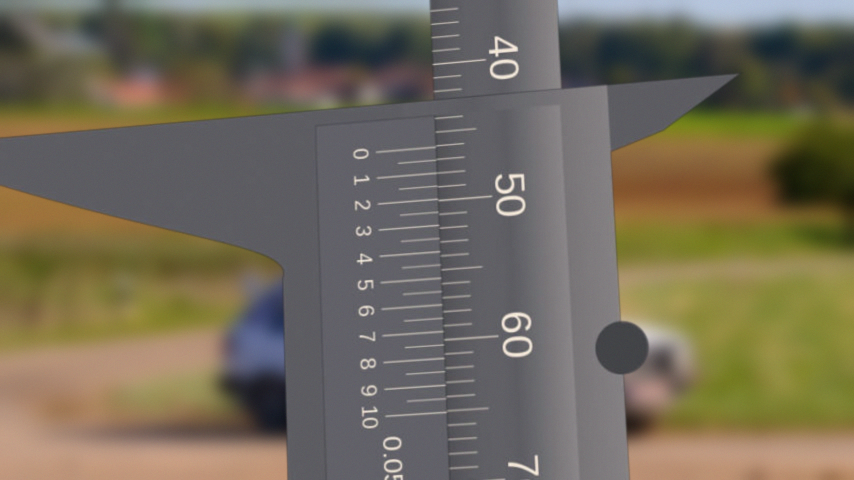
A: 46.1 (mm)
